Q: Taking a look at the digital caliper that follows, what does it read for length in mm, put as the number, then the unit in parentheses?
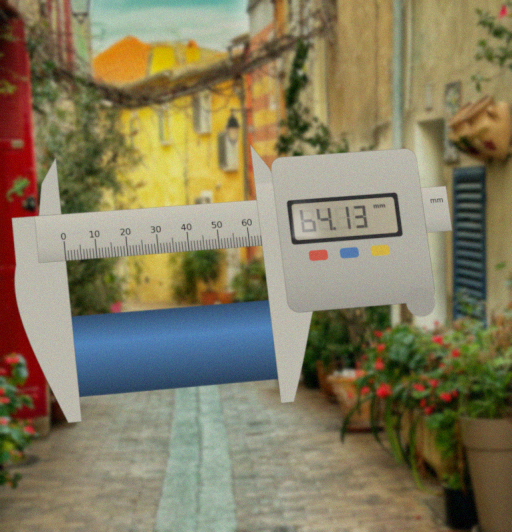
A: 64.13 (mm)
